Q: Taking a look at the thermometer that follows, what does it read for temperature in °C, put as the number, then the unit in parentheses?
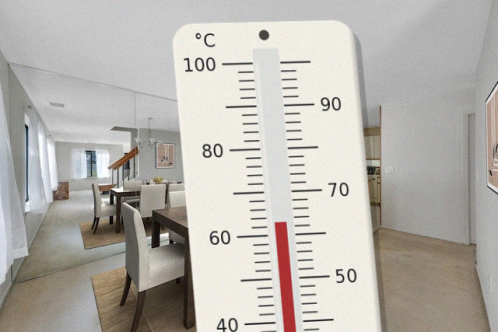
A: 63 (°C)
